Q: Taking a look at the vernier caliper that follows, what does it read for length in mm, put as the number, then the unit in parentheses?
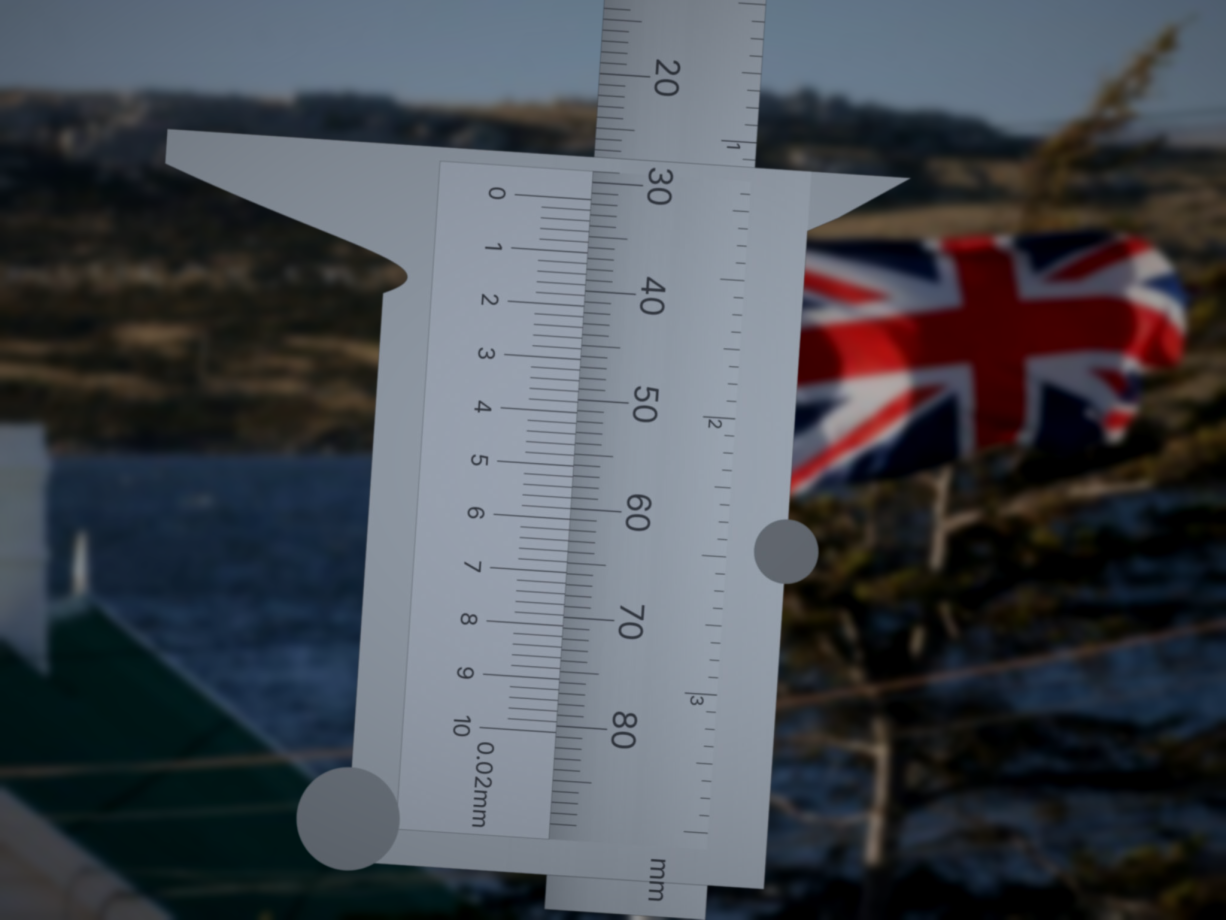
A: 31.6 (mm)
